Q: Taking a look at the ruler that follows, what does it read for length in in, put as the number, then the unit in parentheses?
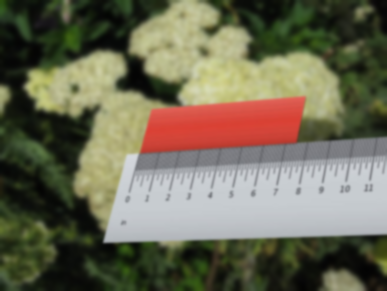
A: 7.5 (in)
